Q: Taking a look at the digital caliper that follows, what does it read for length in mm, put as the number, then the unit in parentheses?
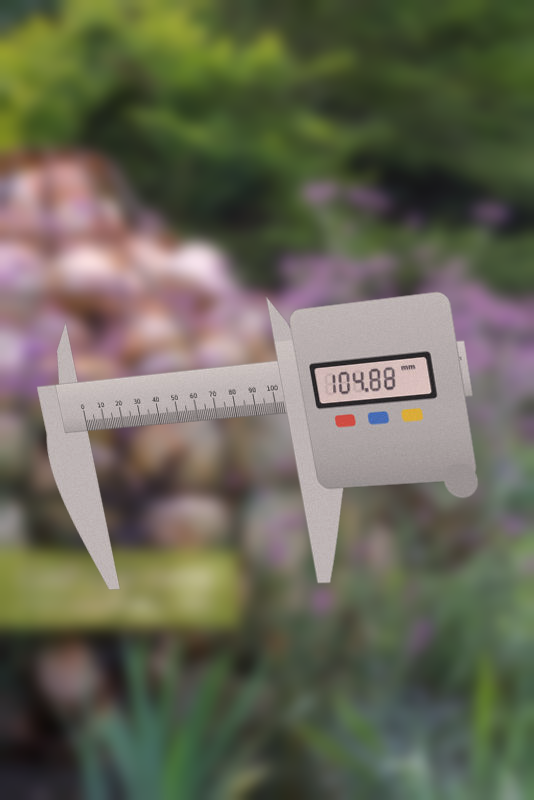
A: 104.88 (mm)
